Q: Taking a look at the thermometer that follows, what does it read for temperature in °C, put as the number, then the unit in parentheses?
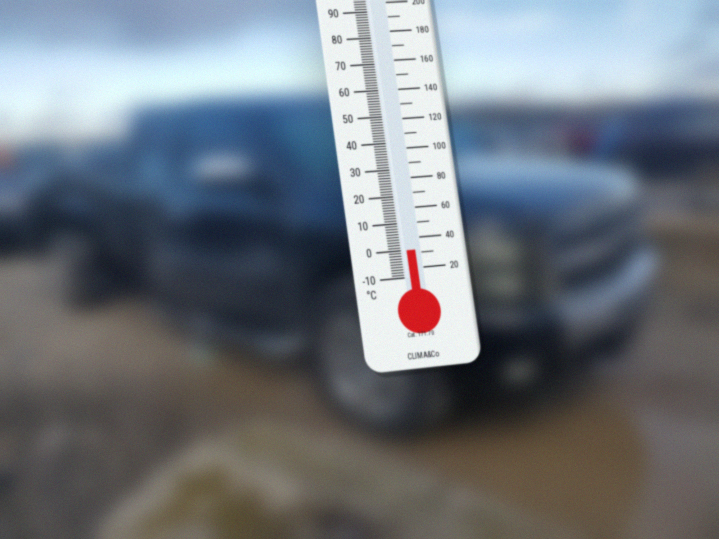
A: 0 (°C)
